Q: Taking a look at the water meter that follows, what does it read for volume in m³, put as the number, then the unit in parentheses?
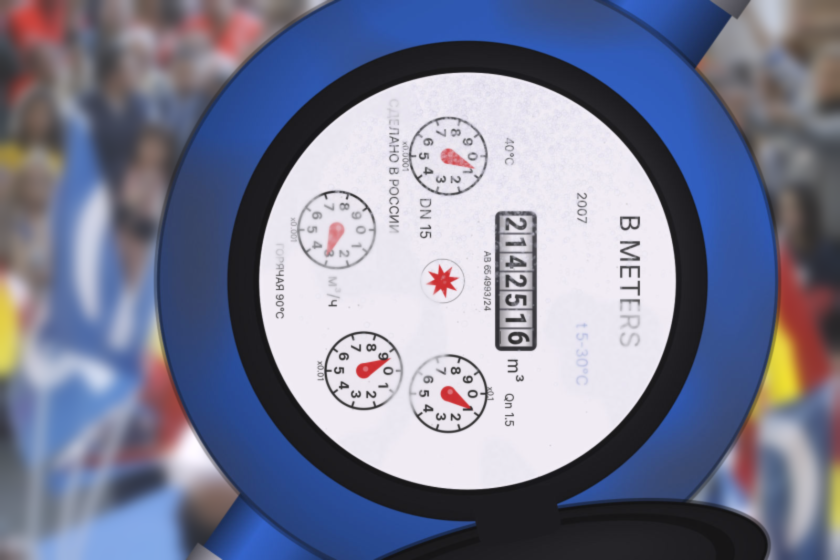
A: 2142516.0930 (m³)
